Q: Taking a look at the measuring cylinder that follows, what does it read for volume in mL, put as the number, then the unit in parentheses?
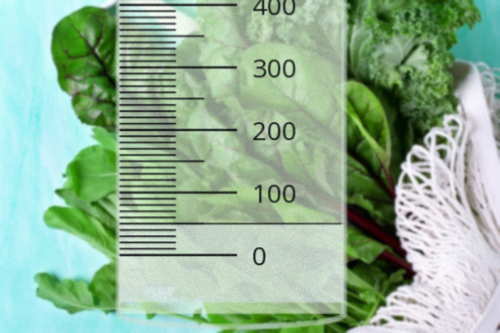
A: 50 (mL)
